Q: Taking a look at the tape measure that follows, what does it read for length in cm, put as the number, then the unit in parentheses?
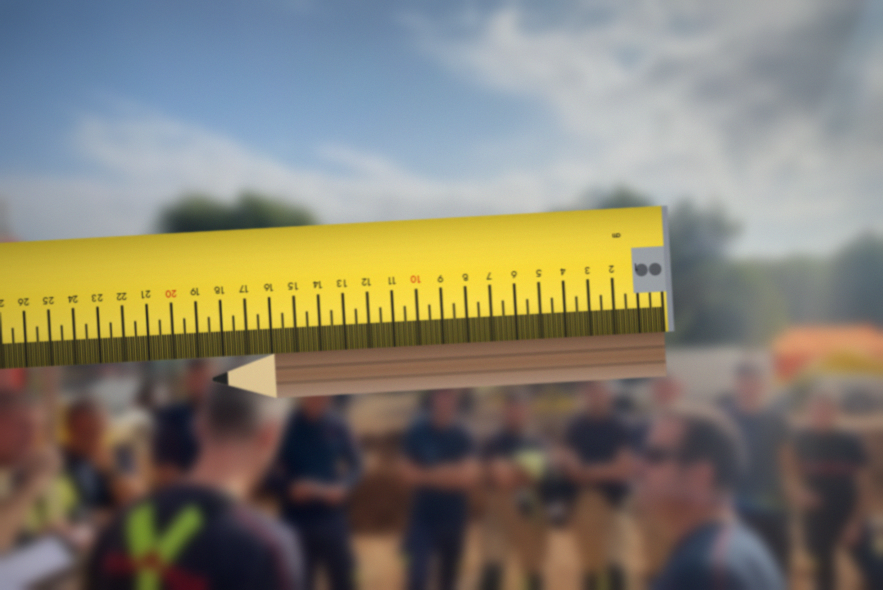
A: 18.5 (cm)
